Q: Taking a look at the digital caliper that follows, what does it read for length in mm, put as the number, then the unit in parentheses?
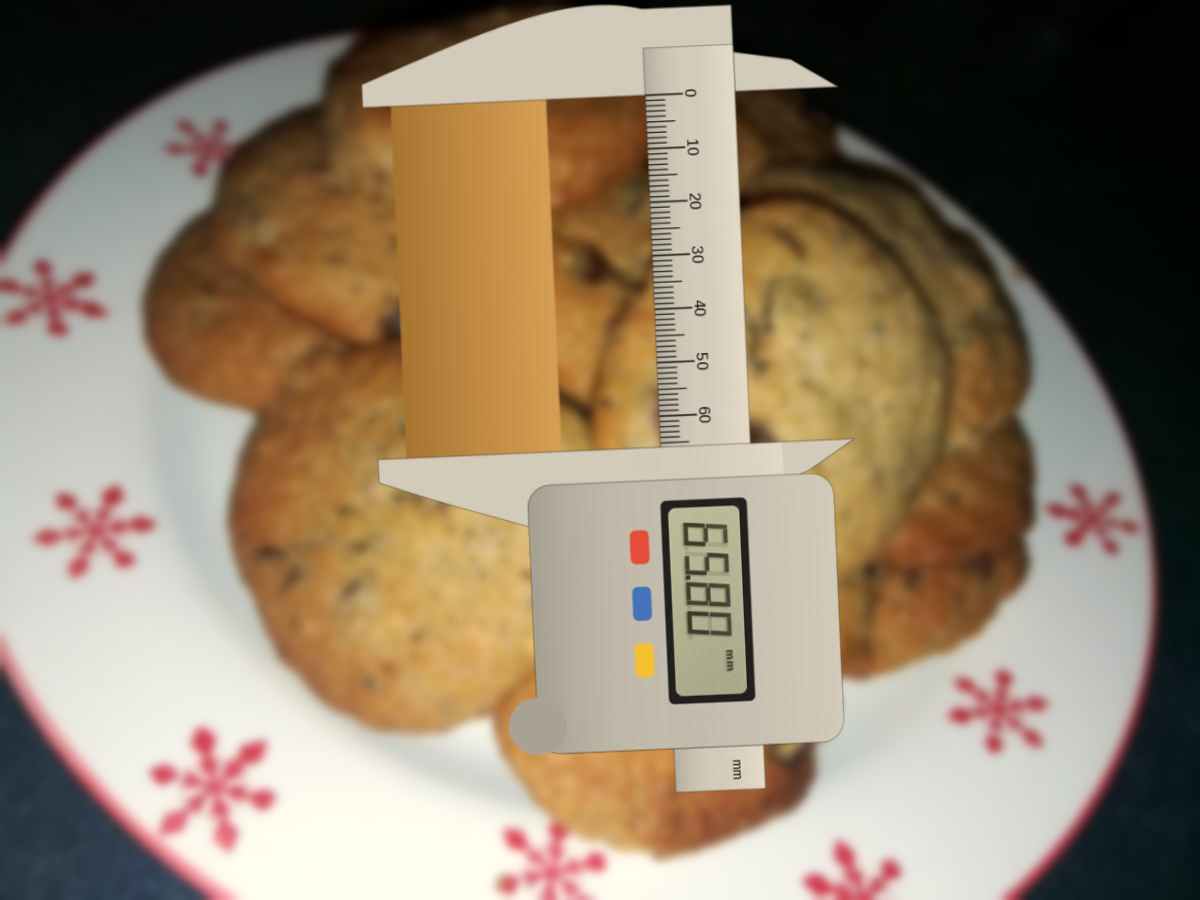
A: 65.80 (mm)
